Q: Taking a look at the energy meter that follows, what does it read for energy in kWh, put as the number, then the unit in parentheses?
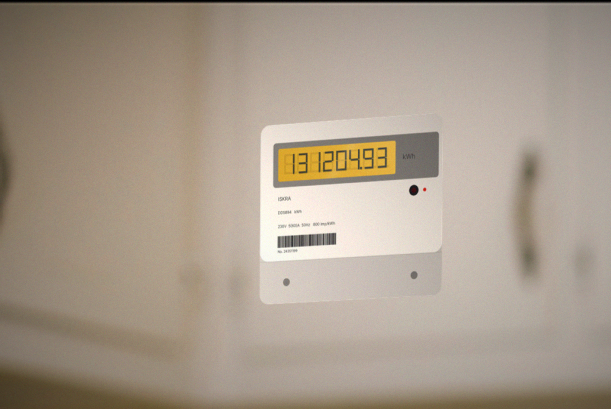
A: 131204.93 (kWh)
